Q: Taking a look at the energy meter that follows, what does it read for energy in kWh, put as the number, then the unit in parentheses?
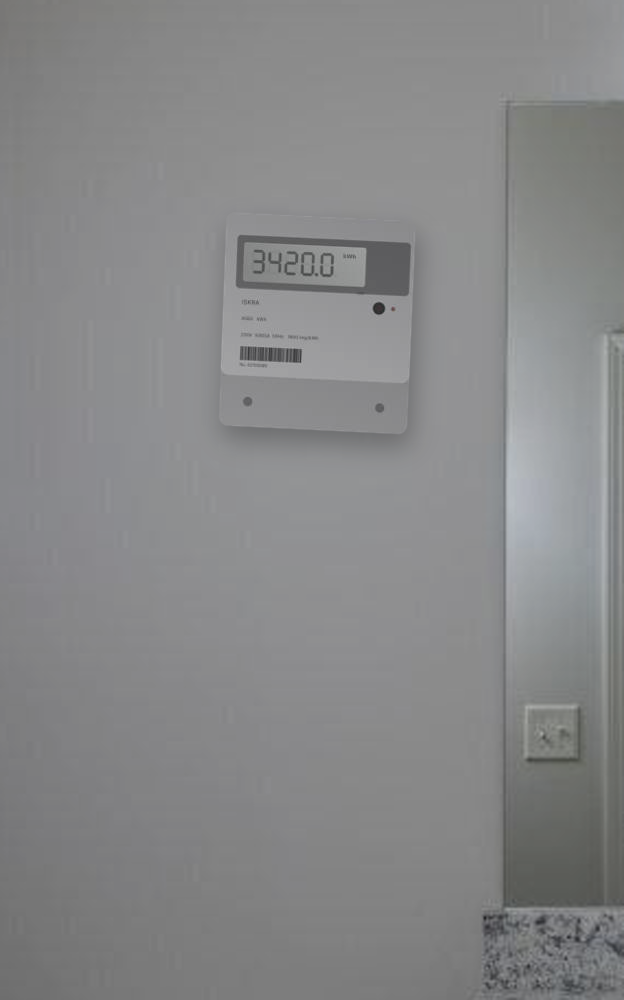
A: 3420.0 (kWh)
